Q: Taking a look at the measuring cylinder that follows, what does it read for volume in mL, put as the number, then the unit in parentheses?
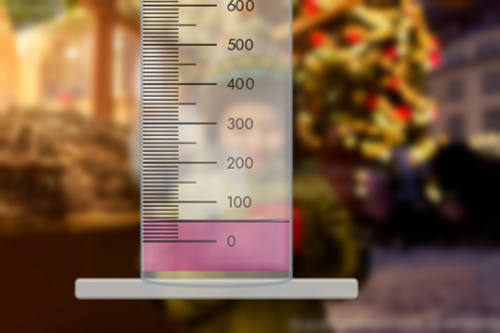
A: 50 (mL)
